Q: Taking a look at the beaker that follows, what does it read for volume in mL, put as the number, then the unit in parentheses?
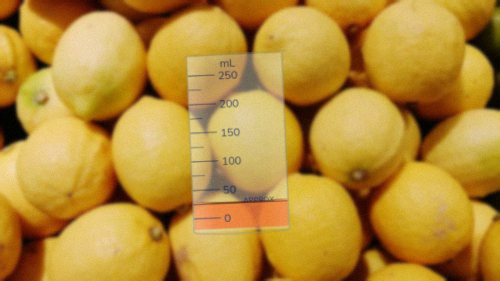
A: 25 (mL)
